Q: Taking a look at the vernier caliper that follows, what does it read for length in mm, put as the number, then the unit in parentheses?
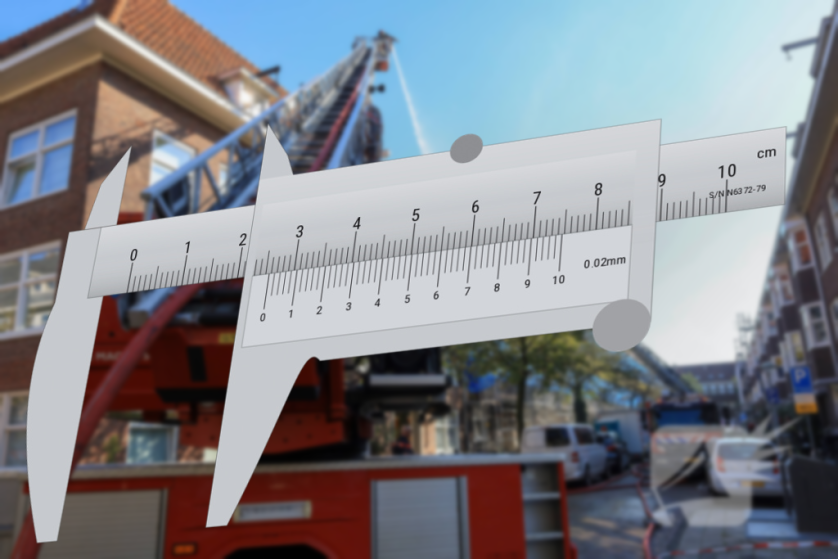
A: 25.6 (mm)
